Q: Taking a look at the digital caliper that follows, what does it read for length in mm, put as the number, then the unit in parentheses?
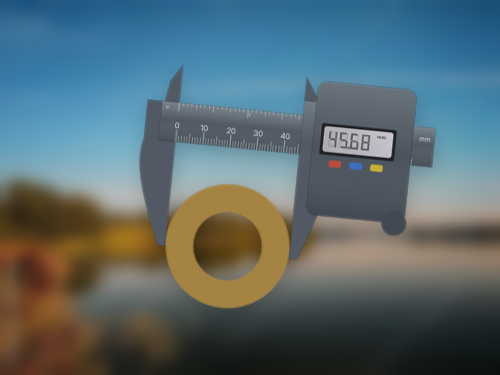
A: 45.68 (mm)
